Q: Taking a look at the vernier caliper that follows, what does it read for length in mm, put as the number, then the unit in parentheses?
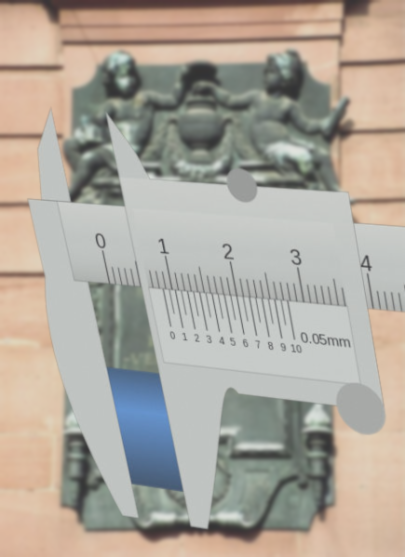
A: 8.6 (mm)
